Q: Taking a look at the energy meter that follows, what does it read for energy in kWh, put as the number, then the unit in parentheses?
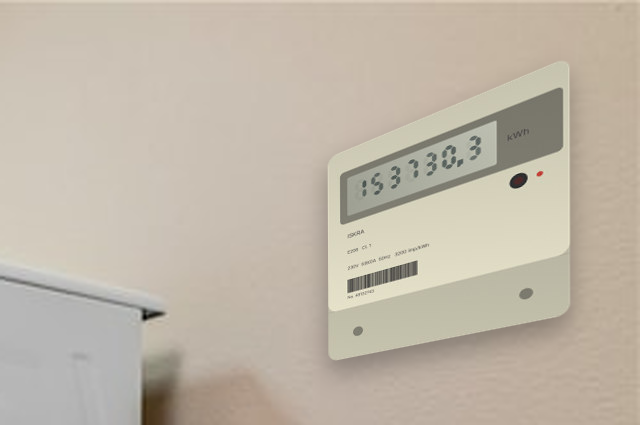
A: 153730.3 (kWh)
